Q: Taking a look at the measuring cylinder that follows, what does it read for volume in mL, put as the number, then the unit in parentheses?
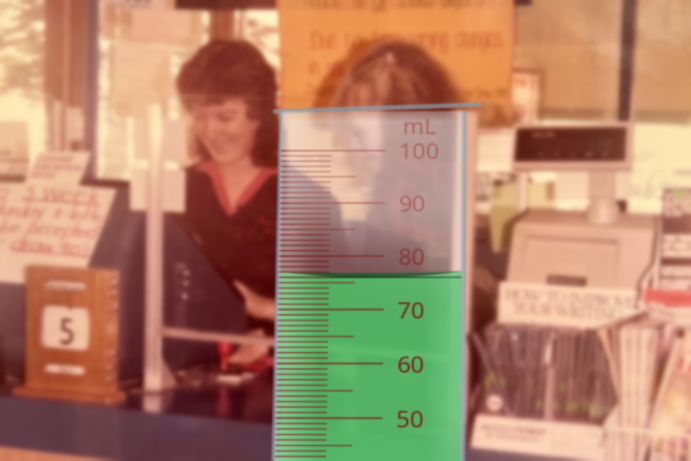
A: 76 (mL)
